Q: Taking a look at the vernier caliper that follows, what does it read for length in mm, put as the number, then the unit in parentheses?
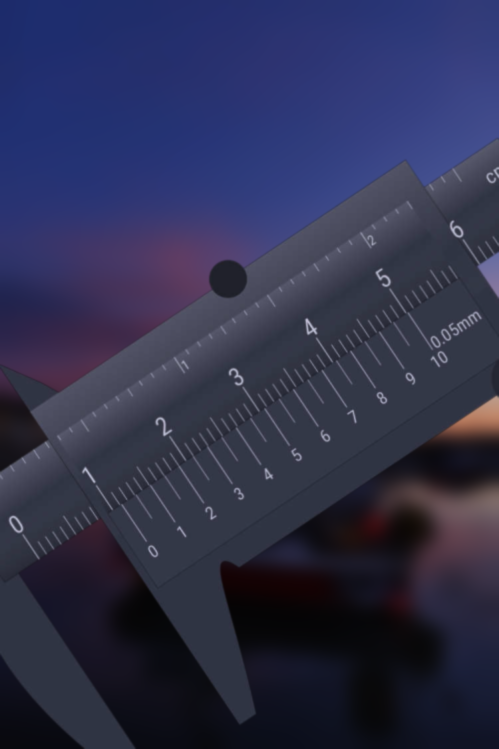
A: 11.2 (mm)
